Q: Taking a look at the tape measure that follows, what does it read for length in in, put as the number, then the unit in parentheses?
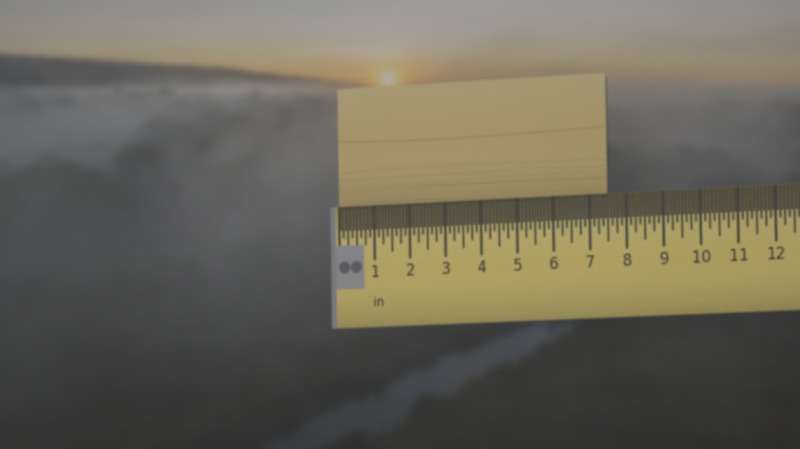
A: 7.5 (in)
